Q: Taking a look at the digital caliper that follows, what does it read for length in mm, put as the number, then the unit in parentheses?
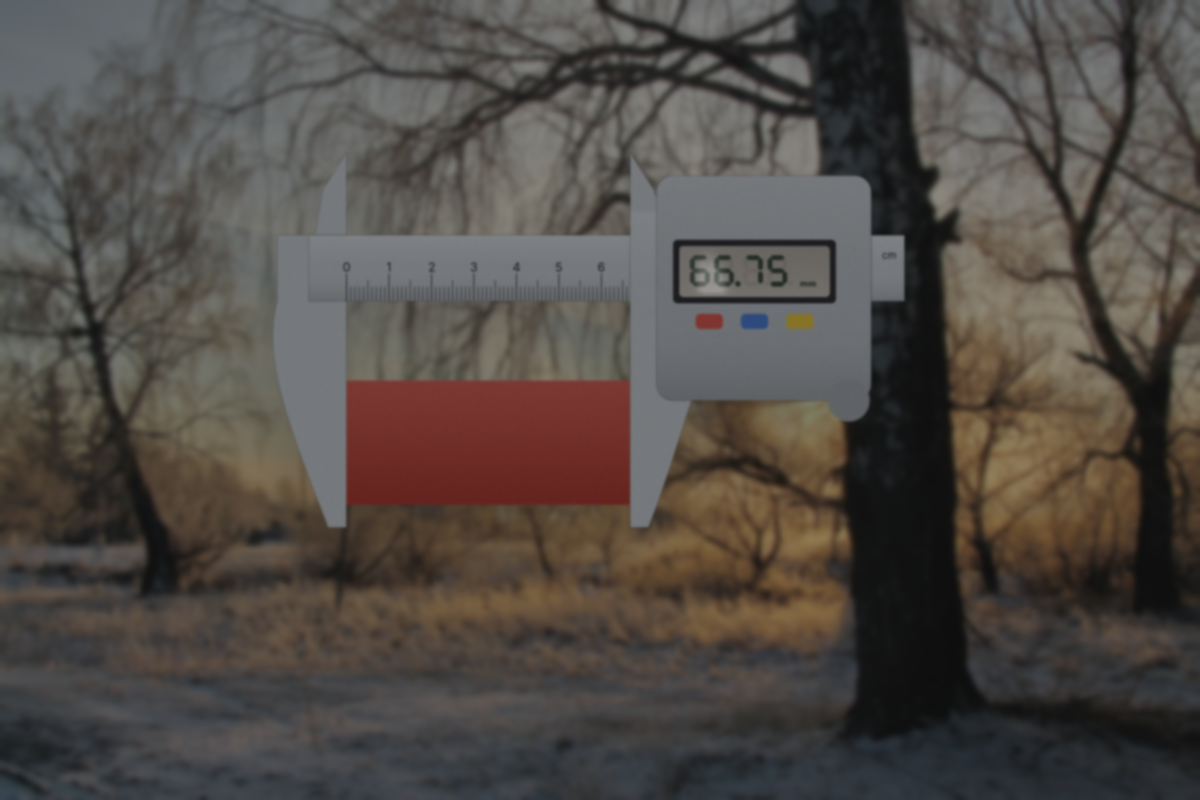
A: 66.75 (mm)
